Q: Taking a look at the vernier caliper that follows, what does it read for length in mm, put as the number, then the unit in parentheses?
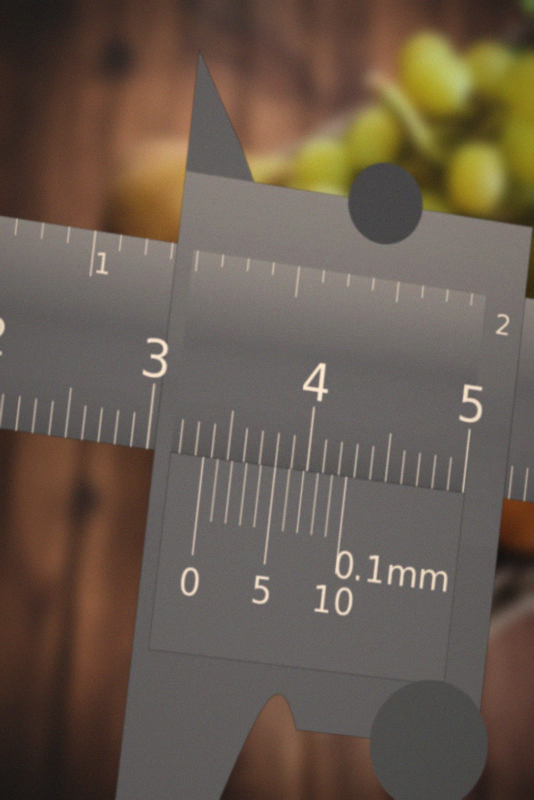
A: 33.5 (mm)
